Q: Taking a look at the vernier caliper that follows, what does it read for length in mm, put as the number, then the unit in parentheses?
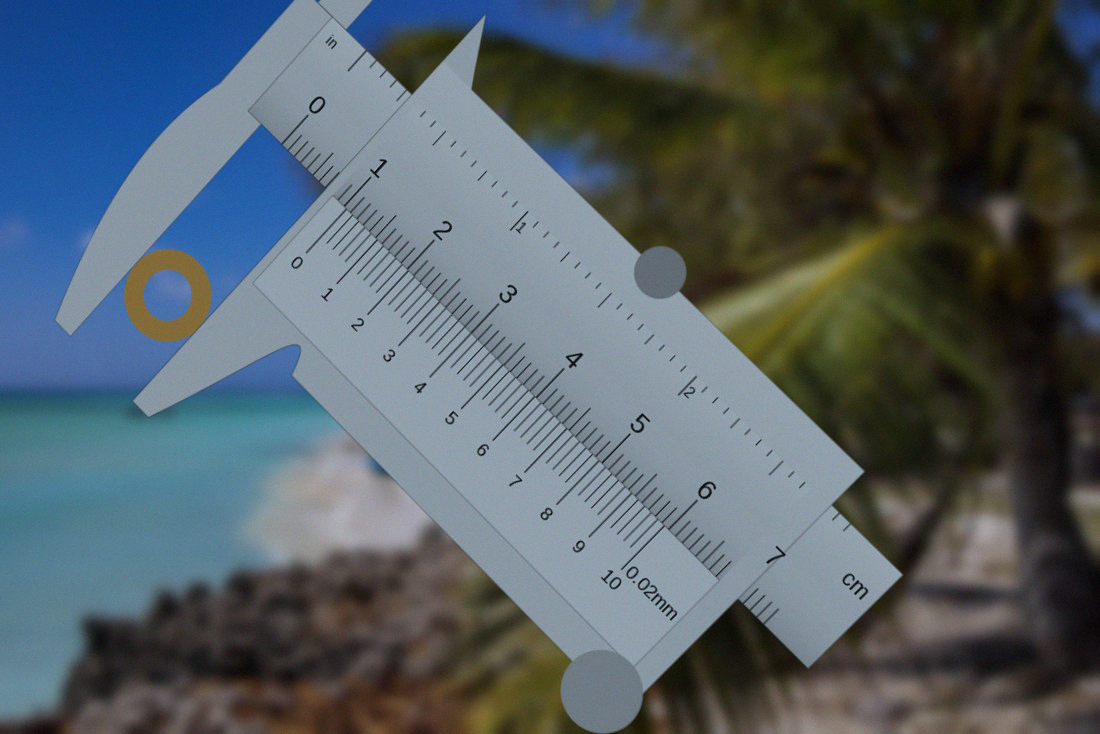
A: 10.4 (mm)
